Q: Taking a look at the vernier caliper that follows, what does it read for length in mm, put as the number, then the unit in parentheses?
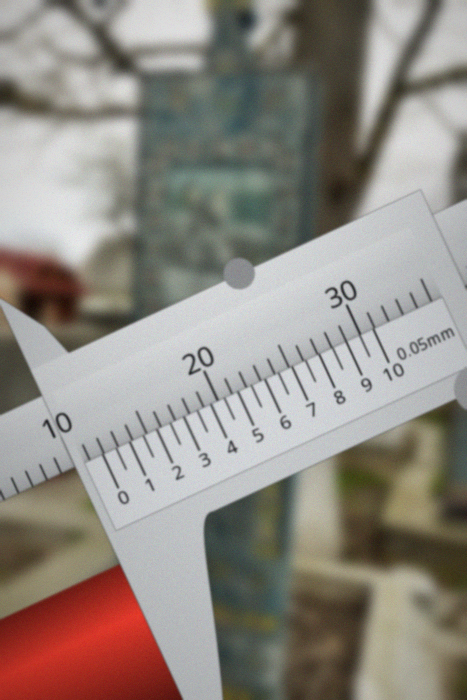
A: 11.9 (mm)
